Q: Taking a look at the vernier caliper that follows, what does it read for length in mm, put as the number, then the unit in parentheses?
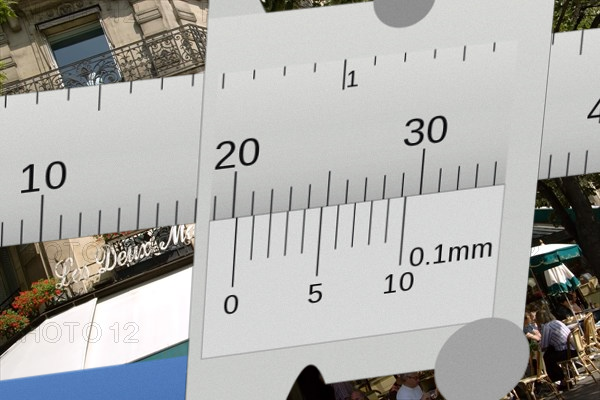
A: 20.2 (mm)
